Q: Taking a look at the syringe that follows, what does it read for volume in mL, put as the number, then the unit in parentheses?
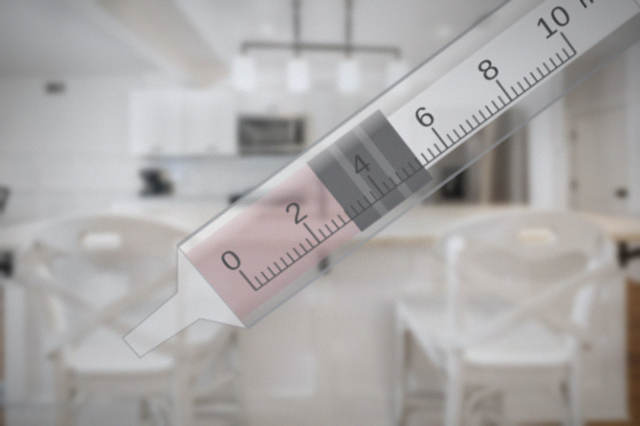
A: 3 (mL)
